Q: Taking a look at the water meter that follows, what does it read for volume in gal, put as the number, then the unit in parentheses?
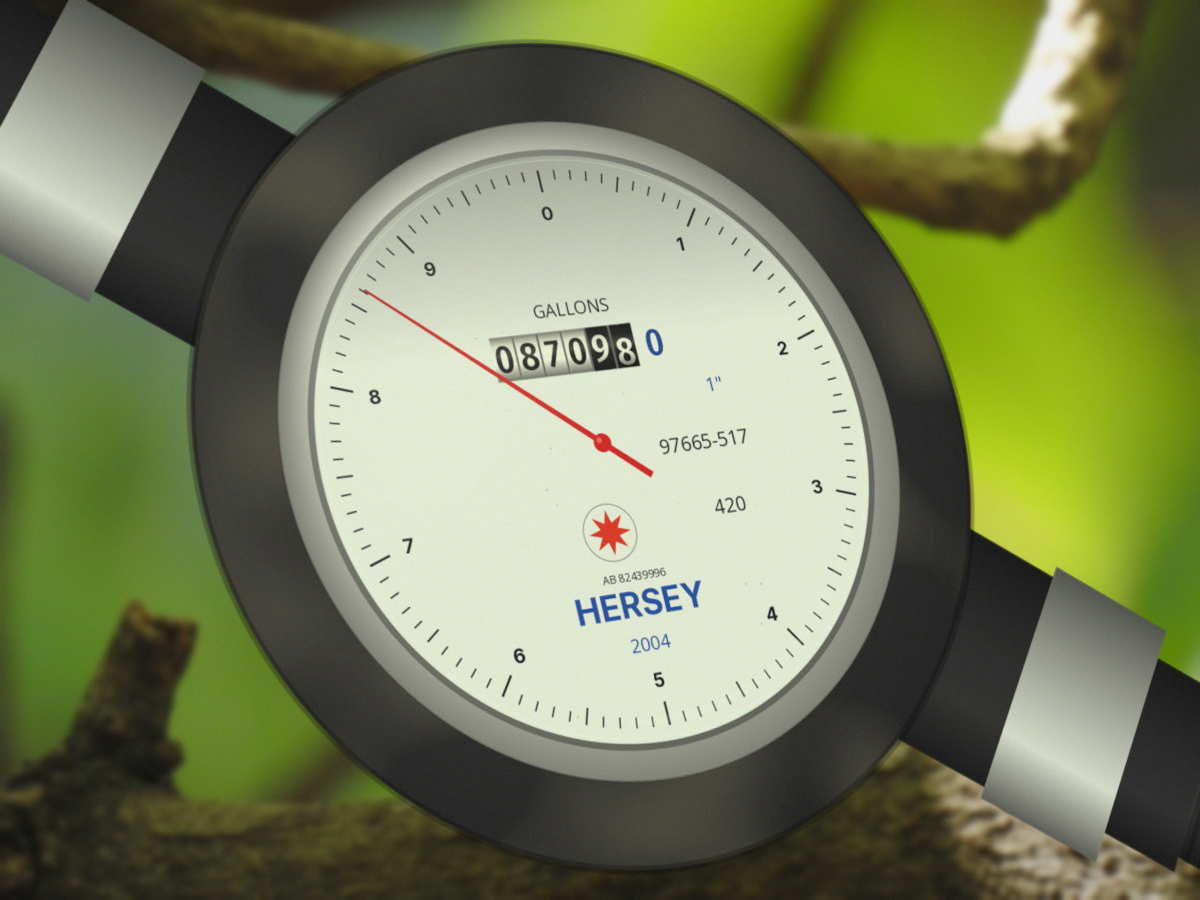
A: 870978.6 (gal)
